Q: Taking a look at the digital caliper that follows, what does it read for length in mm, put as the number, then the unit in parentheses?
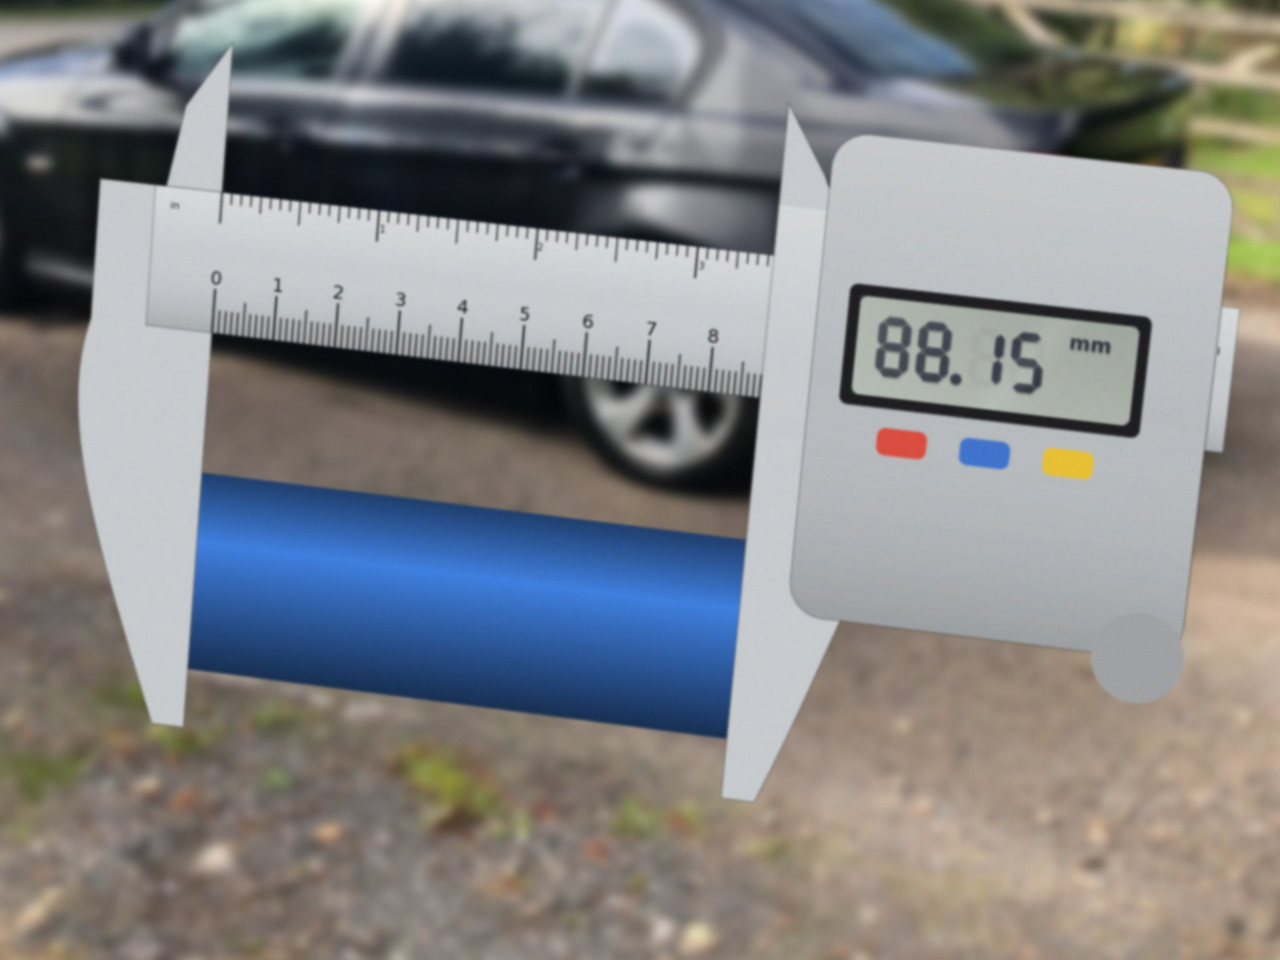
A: 88.15 (mm)
